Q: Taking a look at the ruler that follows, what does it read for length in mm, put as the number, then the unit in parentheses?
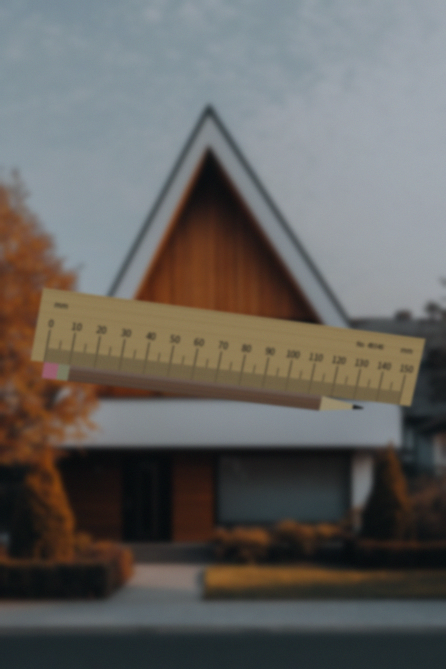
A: 135 (mm)
